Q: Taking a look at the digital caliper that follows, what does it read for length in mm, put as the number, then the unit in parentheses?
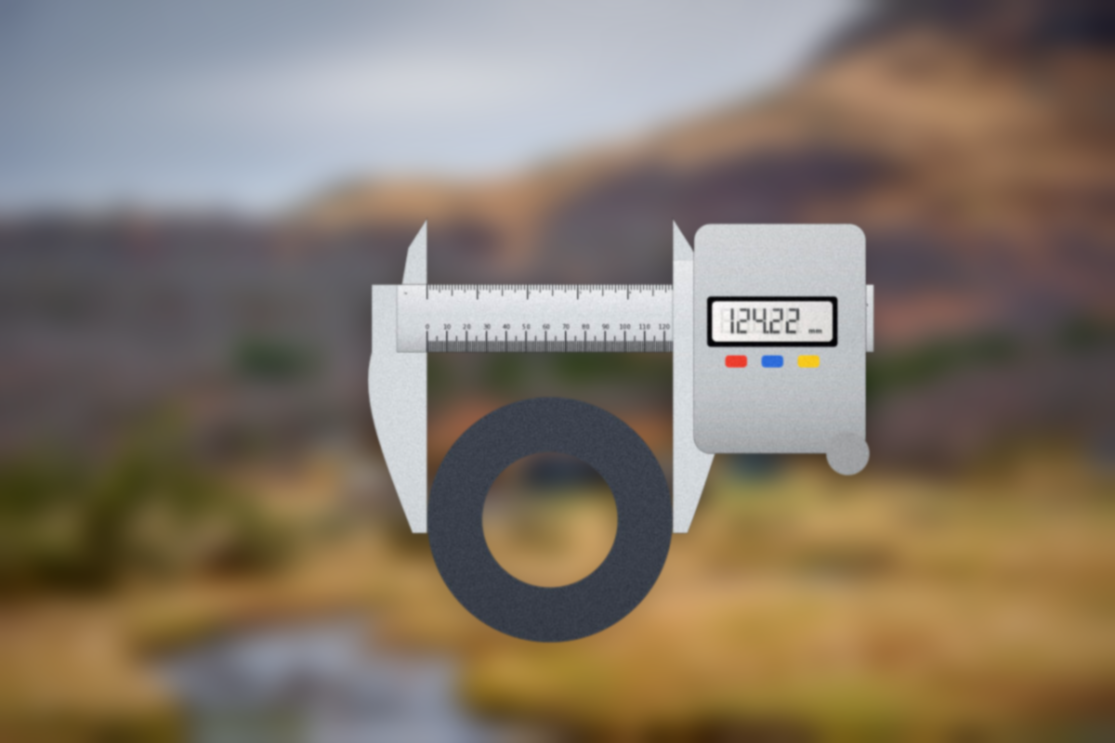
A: 124.22 (mm)
